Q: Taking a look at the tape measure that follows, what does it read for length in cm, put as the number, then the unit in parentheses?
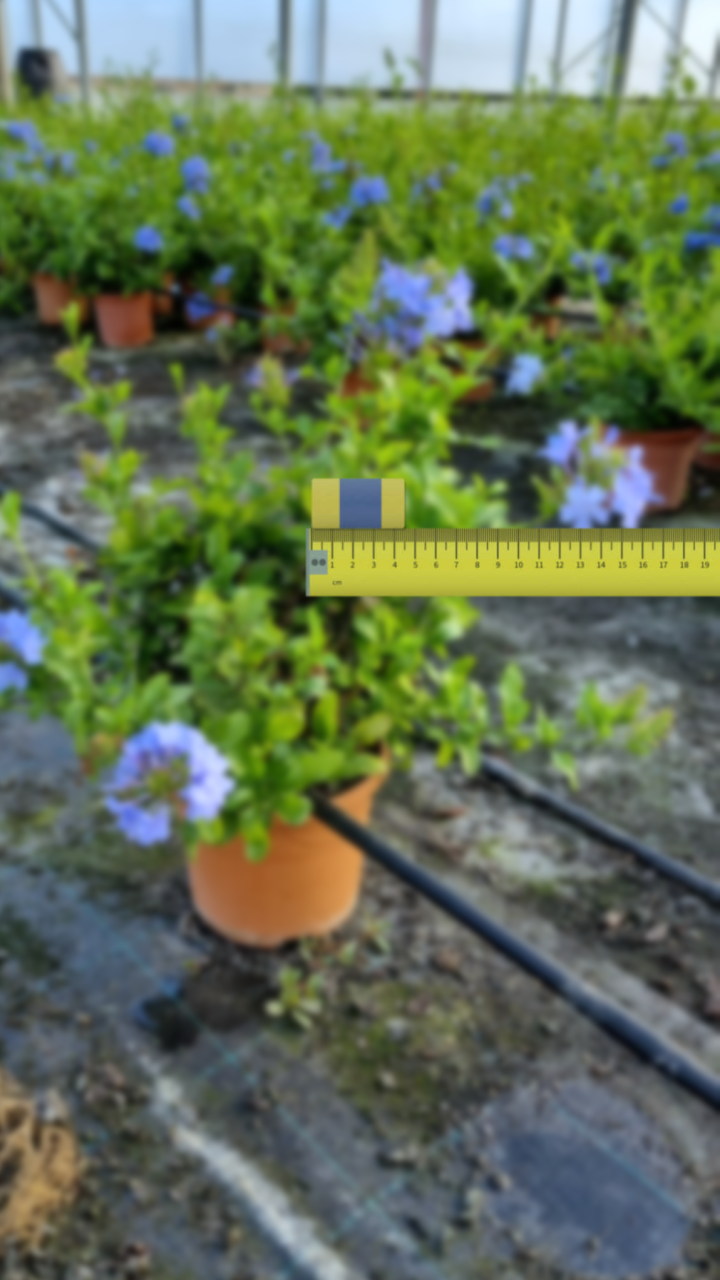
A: 4.5 (cm)
